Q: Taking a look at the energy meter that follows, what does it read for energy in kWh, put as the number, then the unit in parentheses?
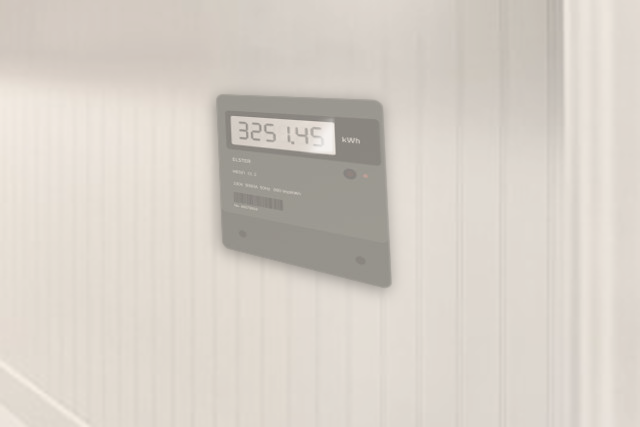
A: 3251.45 (kWh)
